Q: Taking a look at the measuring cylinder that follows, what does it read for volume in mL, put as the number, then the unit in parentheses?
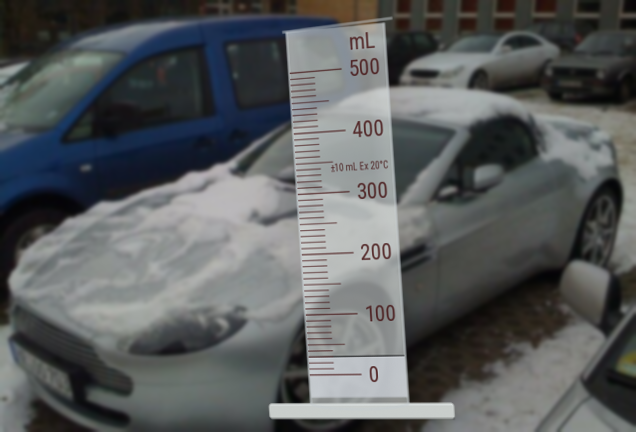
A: 30 (mL)
